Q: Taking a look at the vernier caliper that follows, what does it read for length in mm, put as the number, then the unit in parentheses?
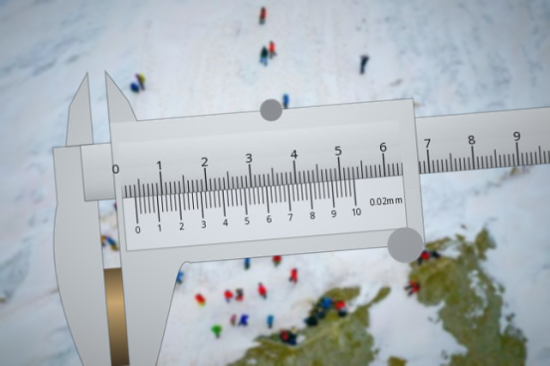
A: 4.0 (mm)
